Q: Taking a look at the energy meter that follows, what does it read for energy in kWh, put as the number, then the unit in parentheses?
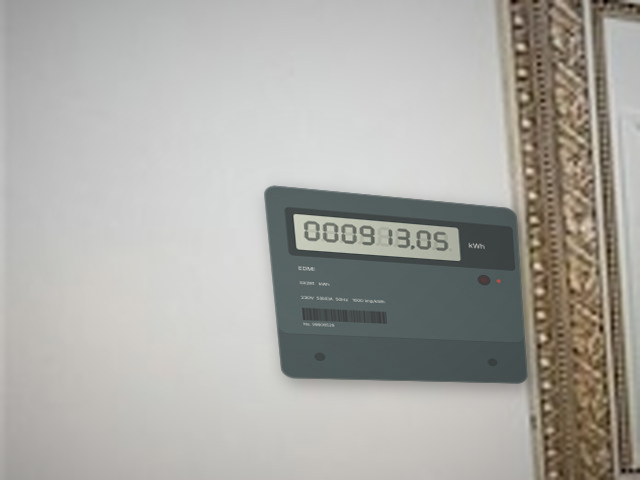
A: 913.05 (kWh)
